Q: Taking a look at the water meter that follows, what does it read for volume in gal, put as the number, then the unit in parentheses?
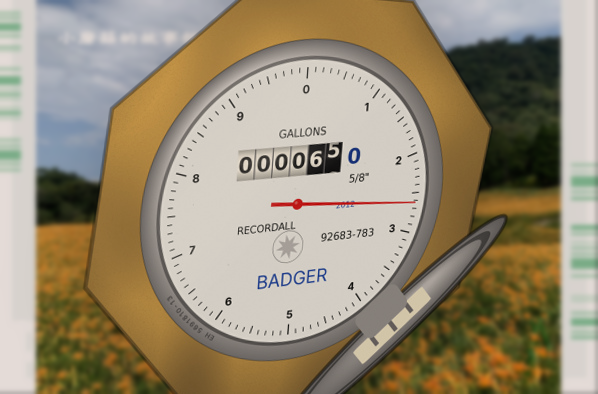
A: 652.6 (gal)
